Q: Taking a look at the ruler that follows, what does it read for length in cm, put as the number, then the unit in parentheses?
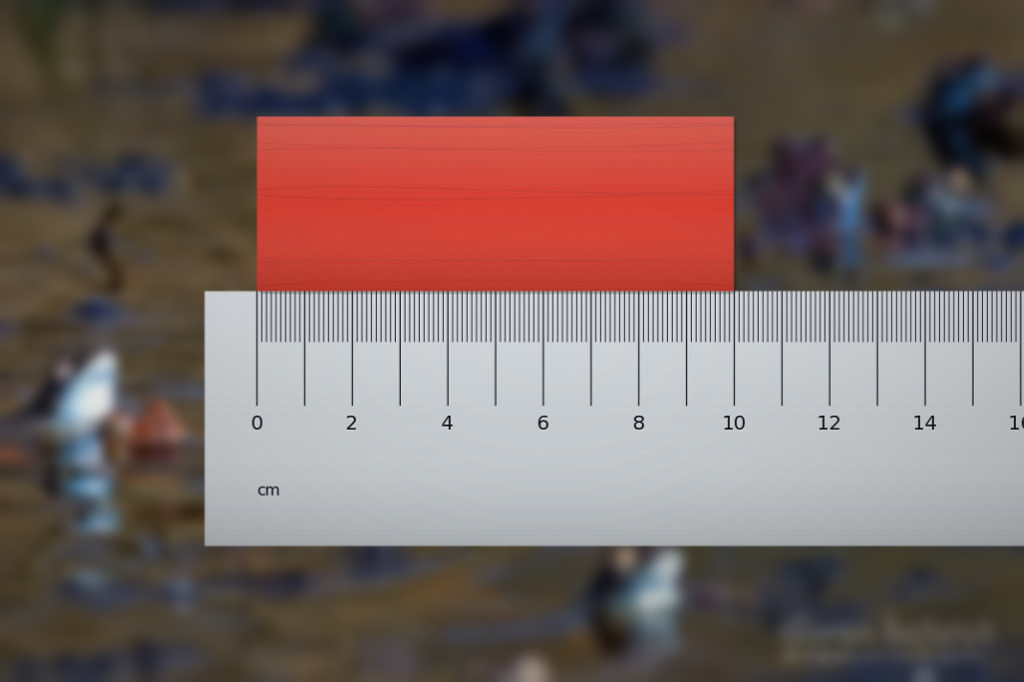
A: 10 (cm)
